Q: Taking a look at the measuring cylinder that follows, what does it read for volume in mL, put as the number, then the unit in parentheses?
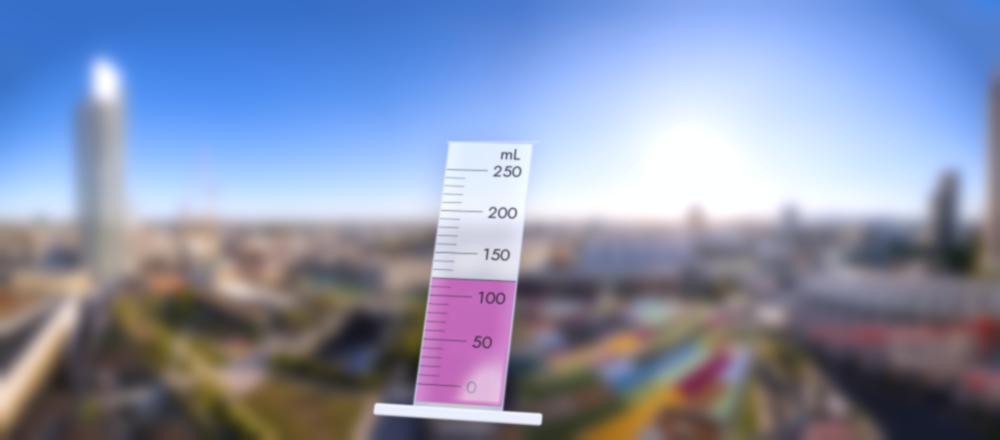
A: 120 (mL)
